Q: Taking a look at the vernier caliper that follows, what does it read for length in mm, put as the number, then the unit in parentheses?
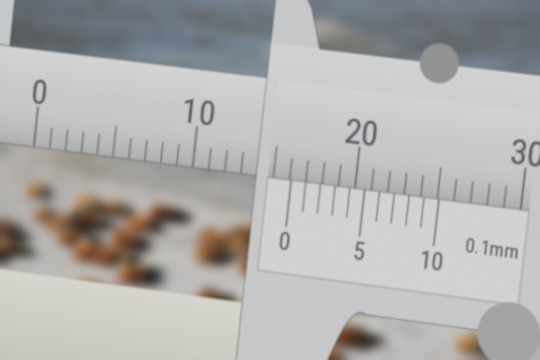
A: 16.1 (mm)
